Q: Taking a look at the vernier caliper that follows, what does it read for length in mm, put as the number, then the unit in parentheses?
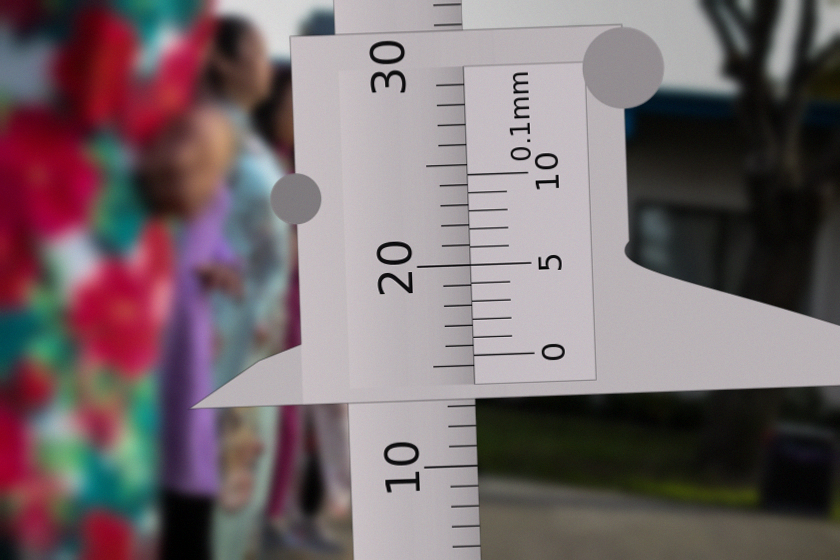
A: 15.5 (mm)
